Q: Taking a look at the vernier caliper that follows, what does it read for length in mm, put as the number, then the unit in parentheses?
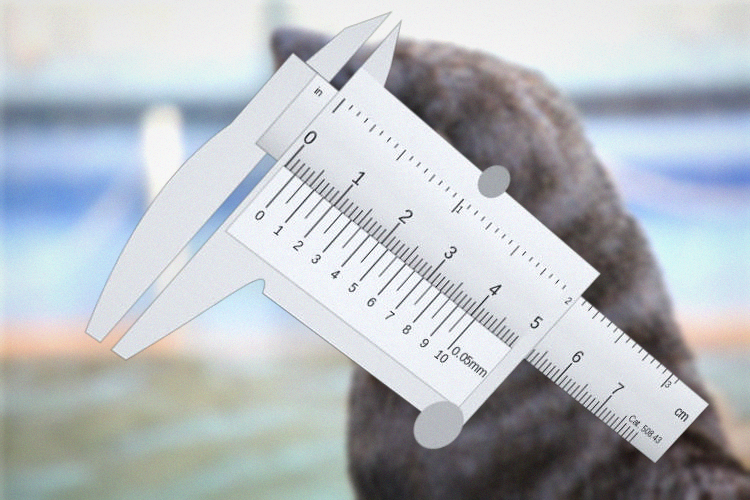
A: 2.0 (mm)
